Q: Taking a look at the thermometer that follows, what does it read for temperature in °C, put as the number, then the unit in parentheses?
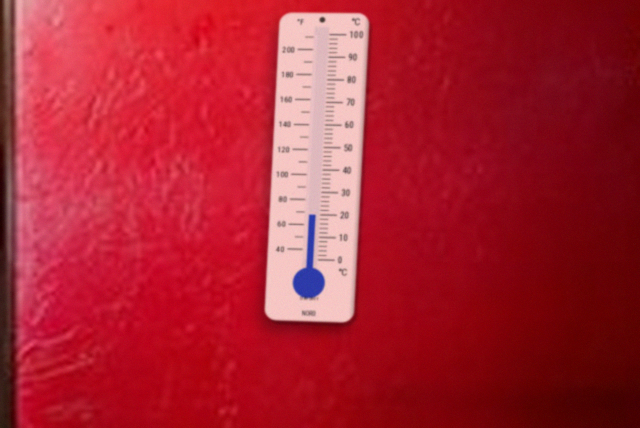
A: 20 (°C)
